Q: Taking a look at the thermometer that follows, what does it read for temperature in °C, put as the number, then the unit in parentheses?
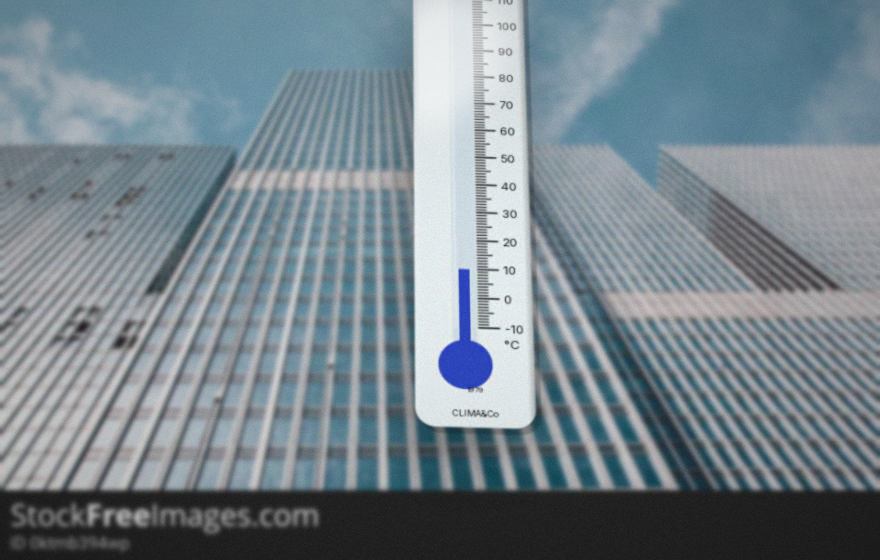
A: 10 (°C)
